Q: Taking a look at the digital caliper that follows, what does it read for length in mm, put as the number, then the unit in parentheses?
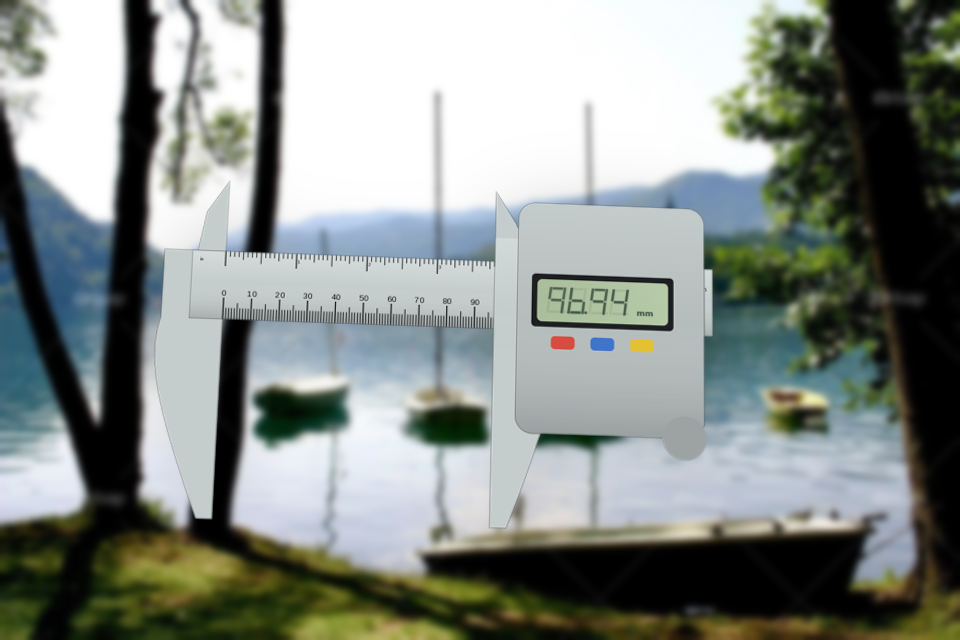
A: 96.94 (mm)
